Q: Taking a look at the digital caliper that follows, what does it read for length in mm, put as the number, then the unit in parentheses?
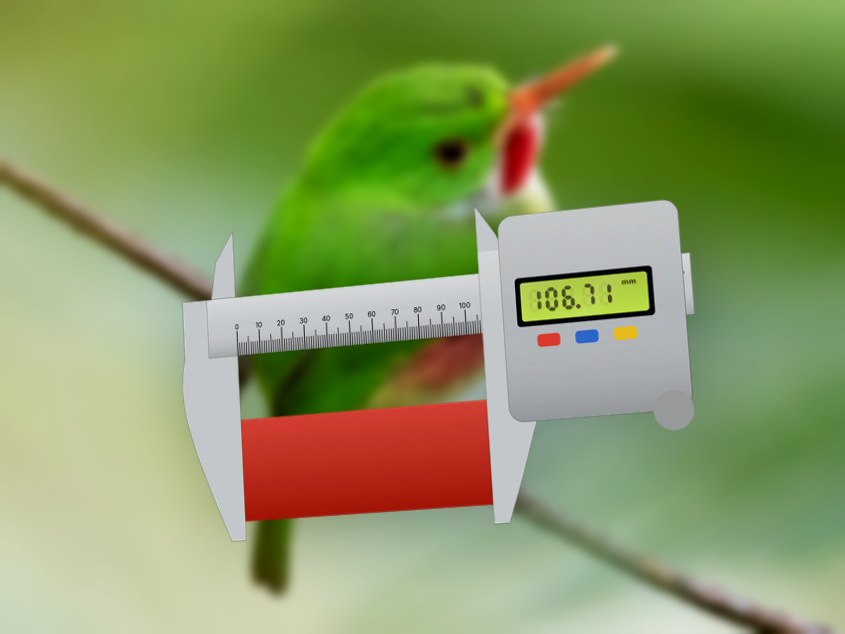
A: 106.71 (mm)
